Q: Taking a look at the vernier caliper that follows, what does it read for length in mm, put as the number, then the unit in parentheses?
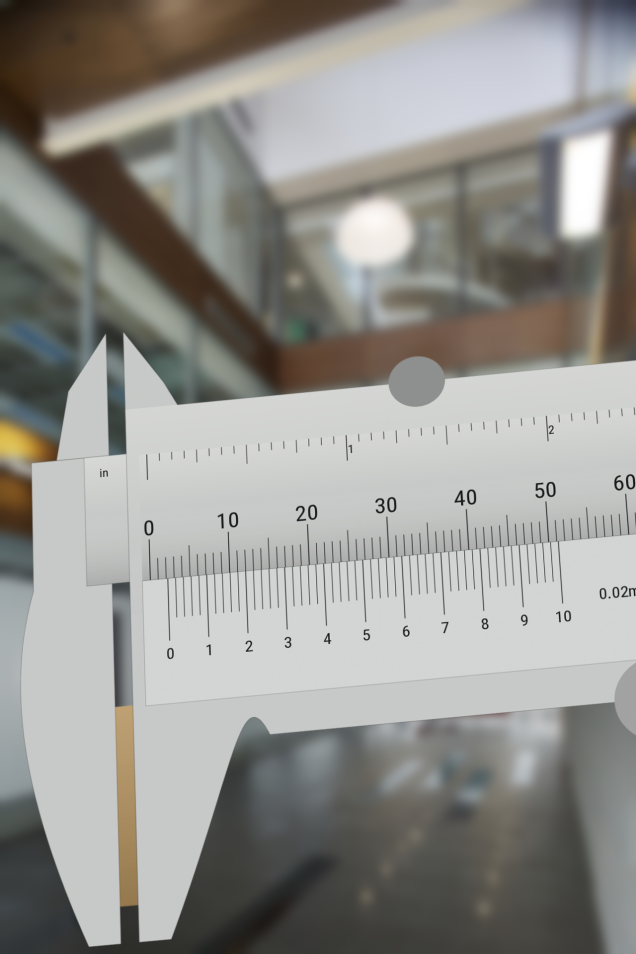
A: 2.2 (mm)
